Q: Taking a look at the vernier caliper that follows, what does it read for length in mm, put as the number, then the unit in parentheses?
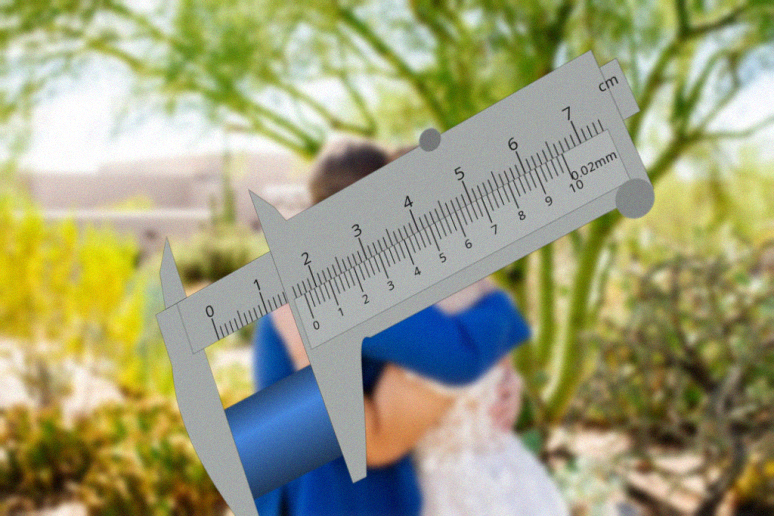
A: 17.6 (mm)
